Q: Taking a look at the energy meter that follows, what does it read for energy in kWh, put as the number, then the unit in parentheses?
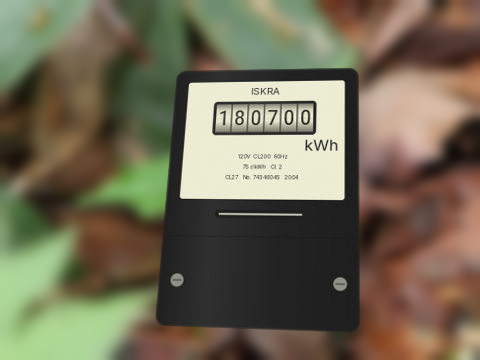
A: 180700 (kWh)
